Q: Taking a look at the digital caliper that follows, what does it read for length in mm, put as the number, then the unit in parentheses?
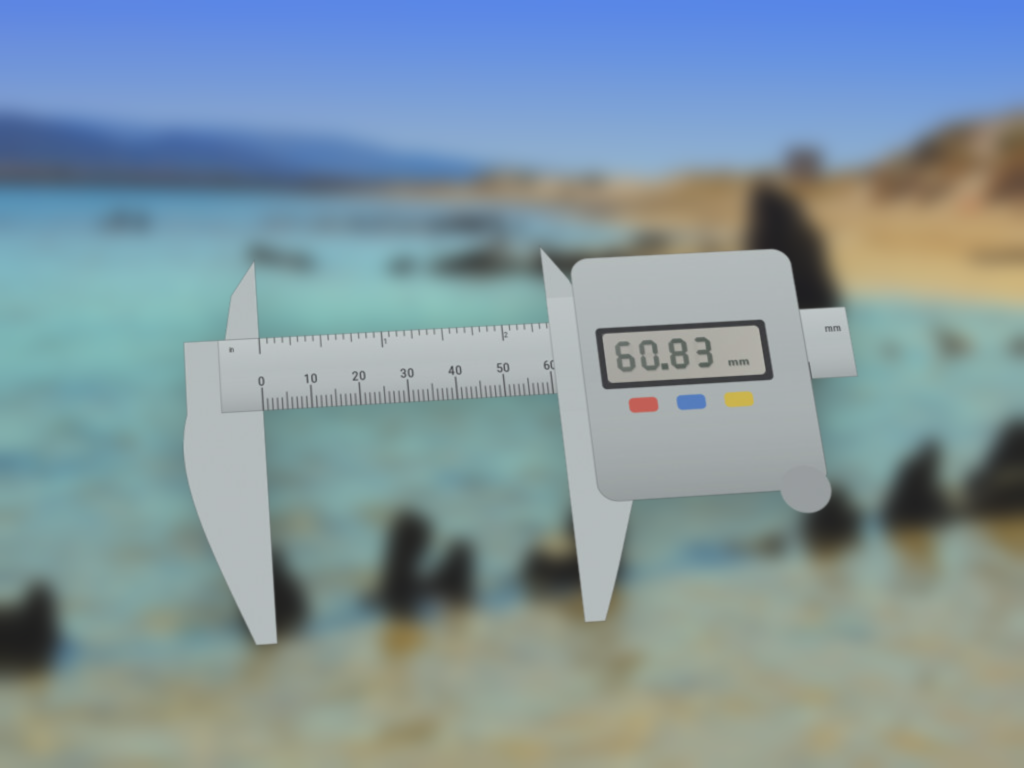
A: 60.83 (mm)
